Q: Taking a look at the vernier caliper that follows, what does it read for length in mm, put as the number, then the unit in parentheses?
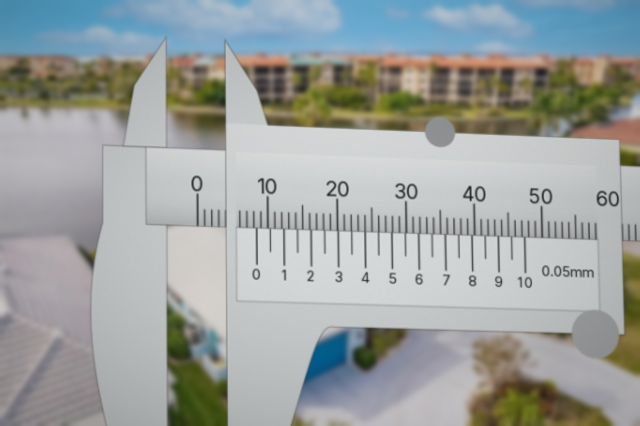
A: 8.4 (mm)
